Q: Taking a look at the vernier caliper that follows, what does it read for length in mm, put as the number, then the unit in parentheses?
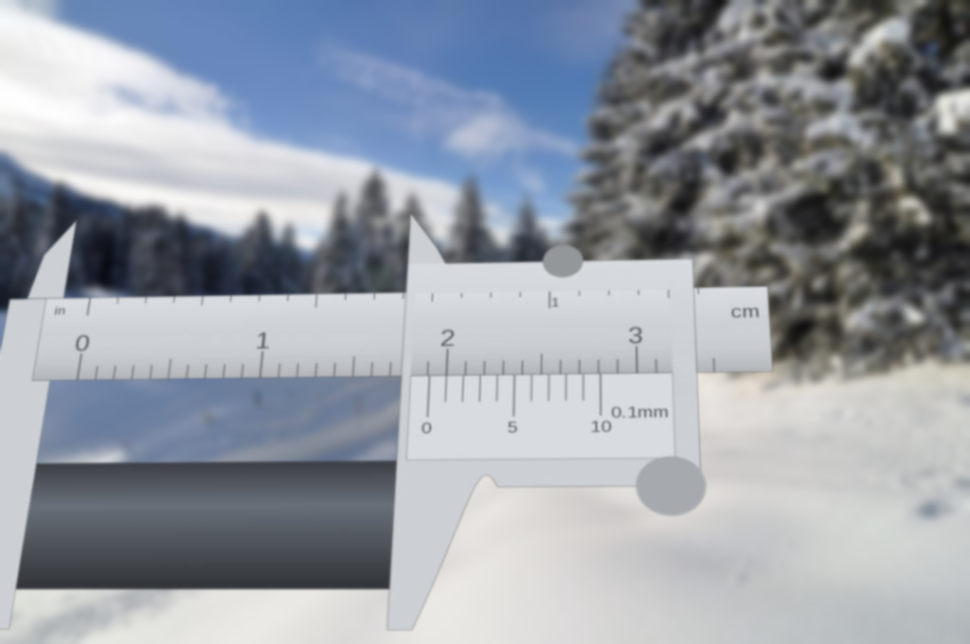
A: 19.1 (mm)
